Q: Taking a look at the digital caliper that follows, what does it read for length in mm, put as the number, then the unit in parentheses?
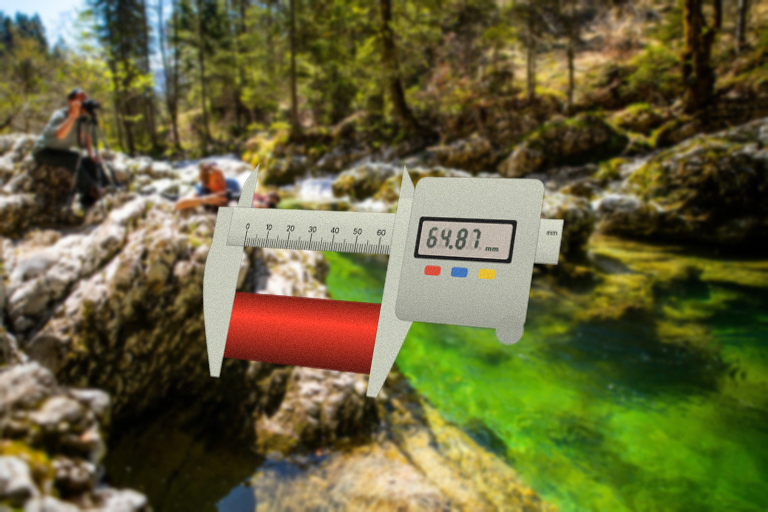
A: 64.87 (mm)
